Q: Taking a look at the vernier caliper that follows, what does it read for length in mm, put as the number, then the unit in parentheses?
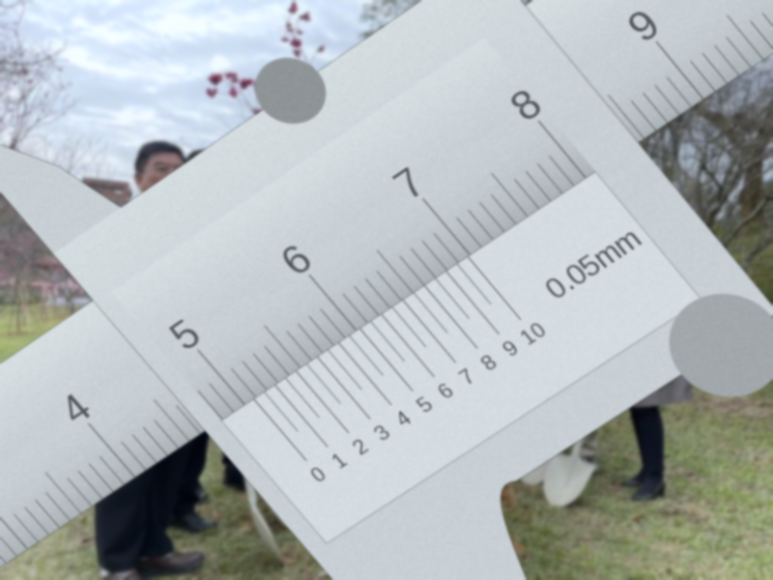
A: 50.8 (mm)
